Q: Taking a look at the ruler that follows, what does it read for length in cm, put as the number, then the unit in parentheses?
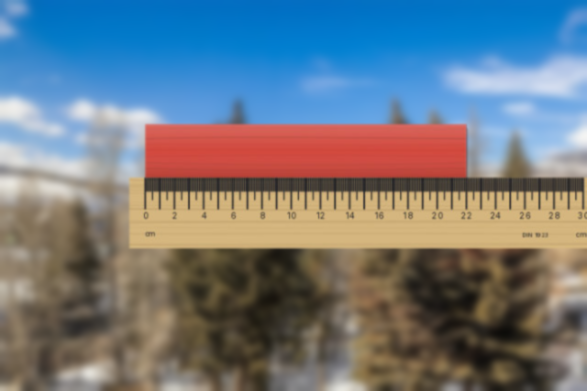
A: 22 (cm)
